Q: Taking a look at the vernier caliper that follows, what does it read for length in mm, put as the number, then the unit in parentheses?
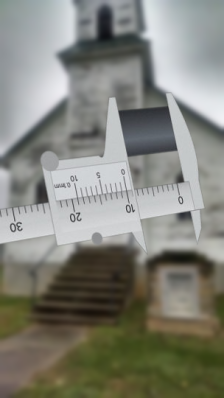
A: 10.0 (mm)
